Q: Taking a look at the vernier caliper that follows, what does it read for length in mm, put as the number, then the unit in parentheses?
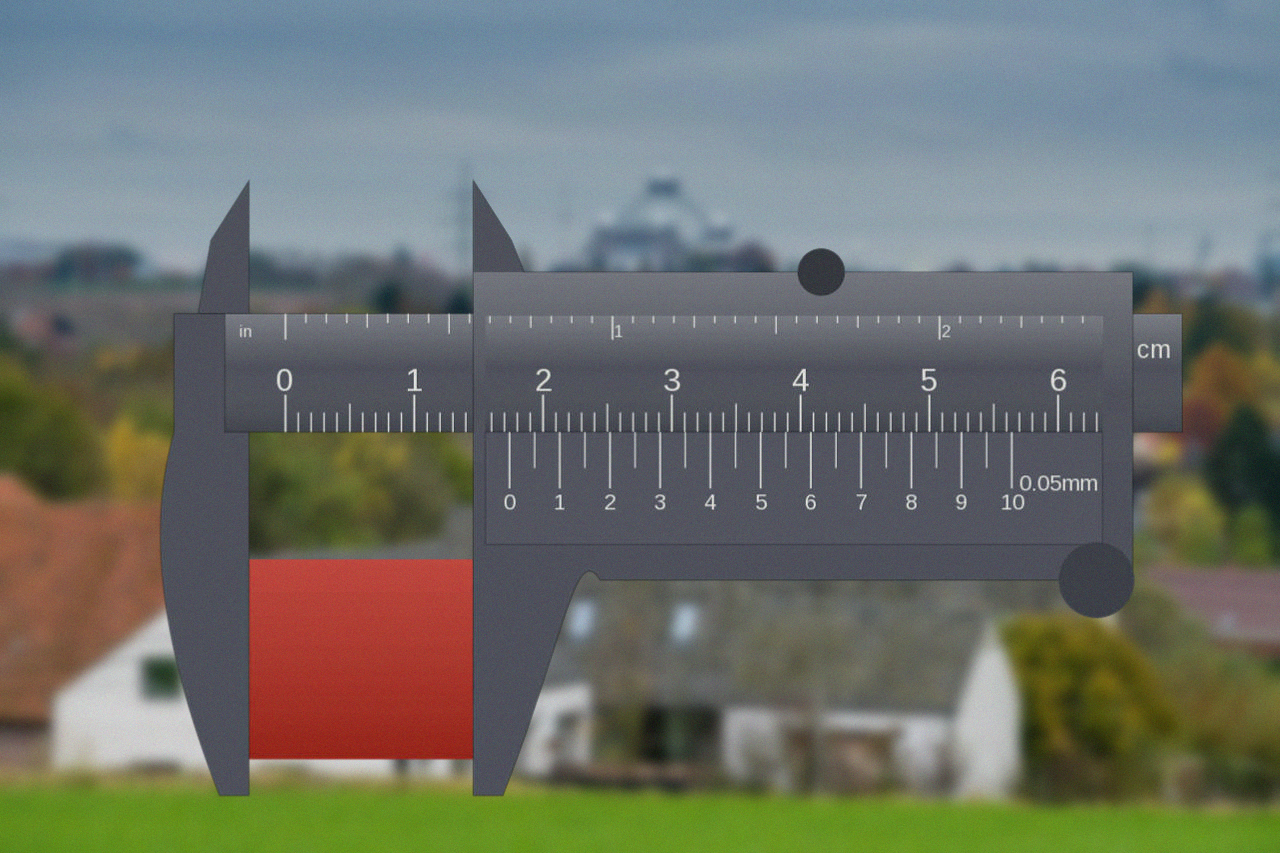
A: 17.4 (mm)
